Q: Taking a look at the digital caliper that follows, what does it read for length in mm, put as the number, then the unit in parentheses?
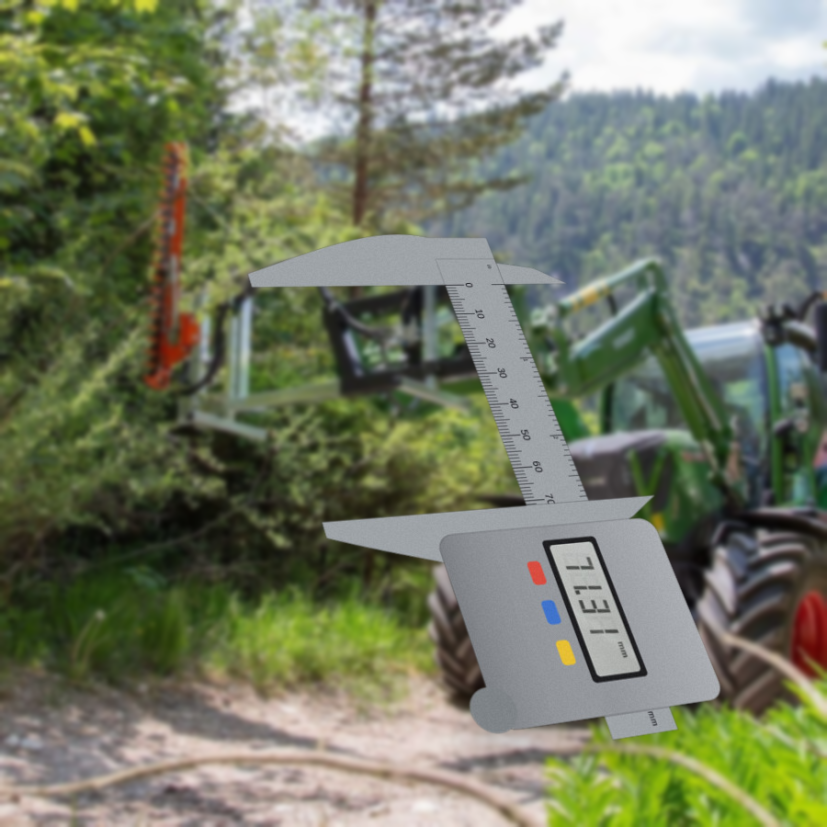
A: 71.31 (mm)
